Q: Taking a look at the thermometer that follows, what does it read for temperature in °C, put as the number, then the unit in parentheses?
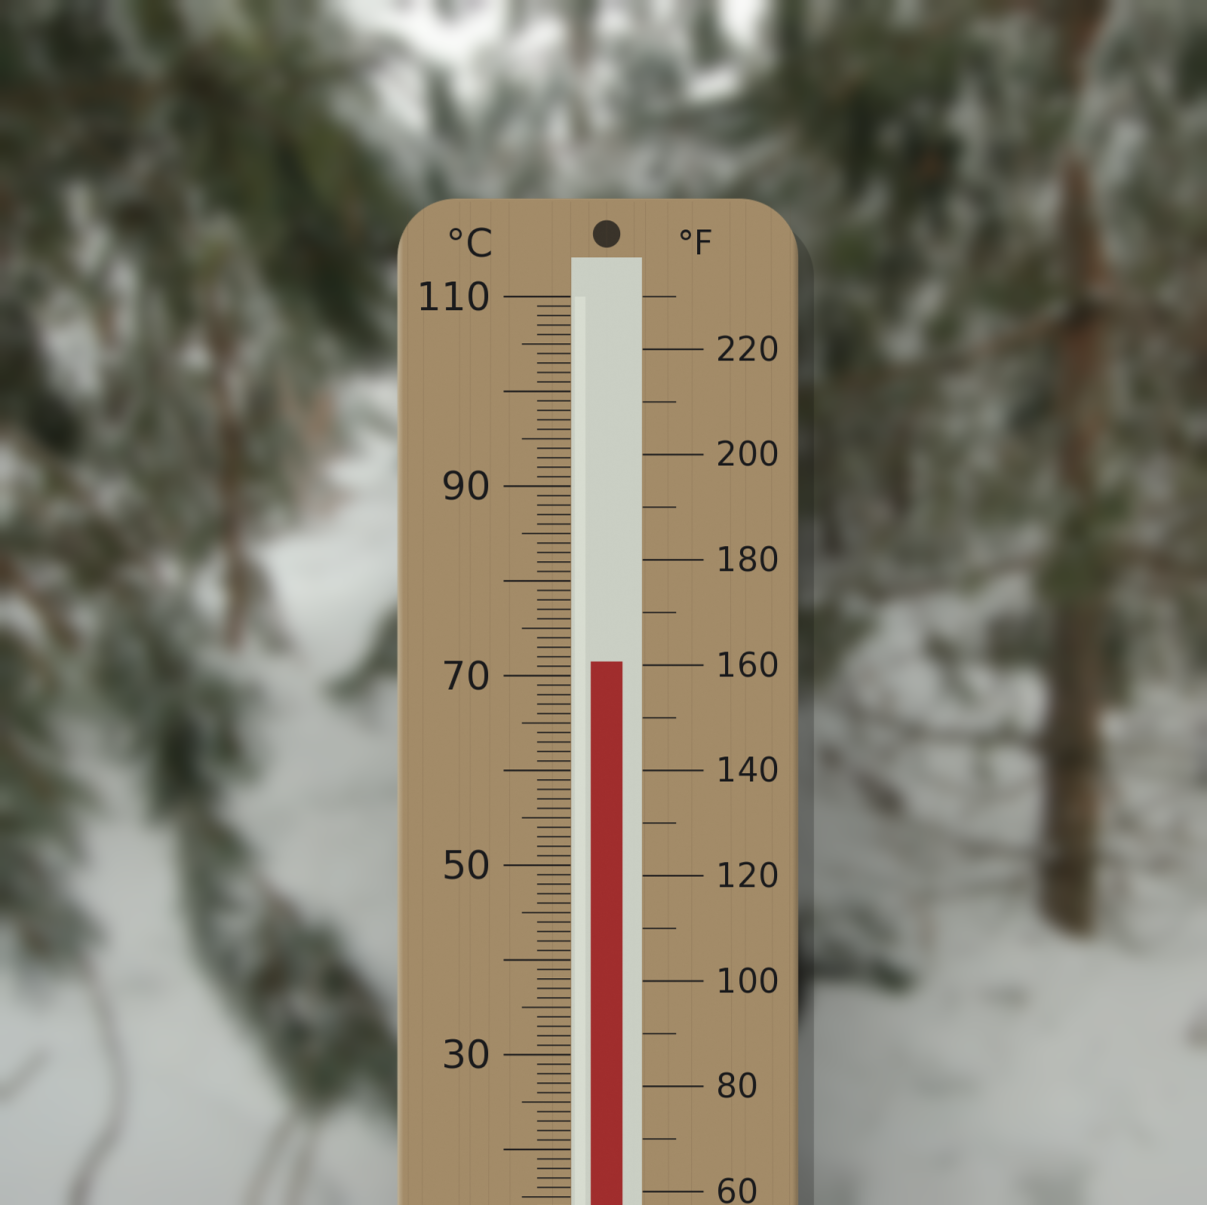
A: 71.5 (°C)
